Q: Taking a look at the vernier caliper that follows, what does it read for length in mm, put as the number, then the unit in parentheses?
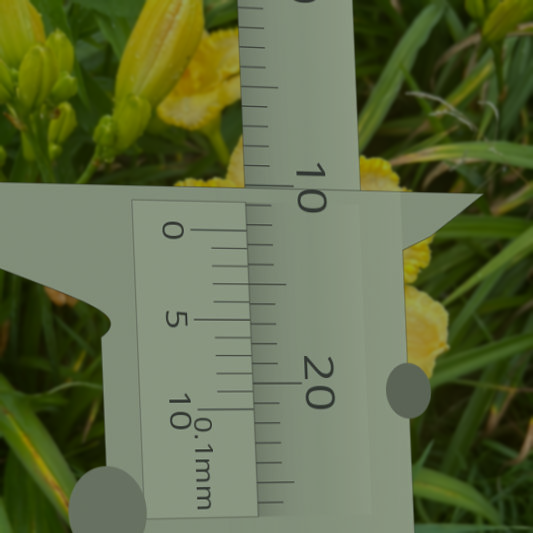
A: 12.3 (mm)
